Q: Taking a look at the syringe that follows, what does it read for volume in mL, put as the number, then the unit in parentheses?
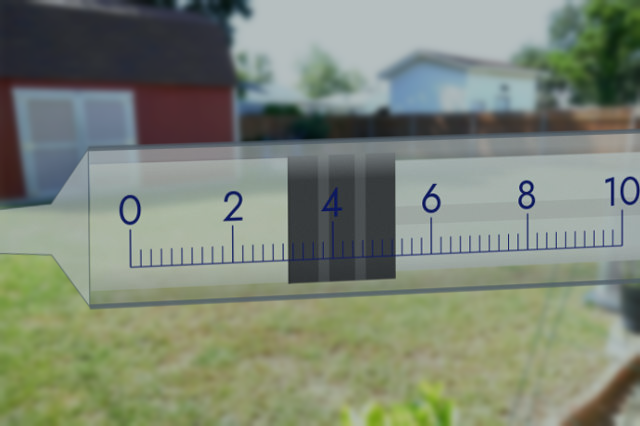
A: 3.1 (mL)
